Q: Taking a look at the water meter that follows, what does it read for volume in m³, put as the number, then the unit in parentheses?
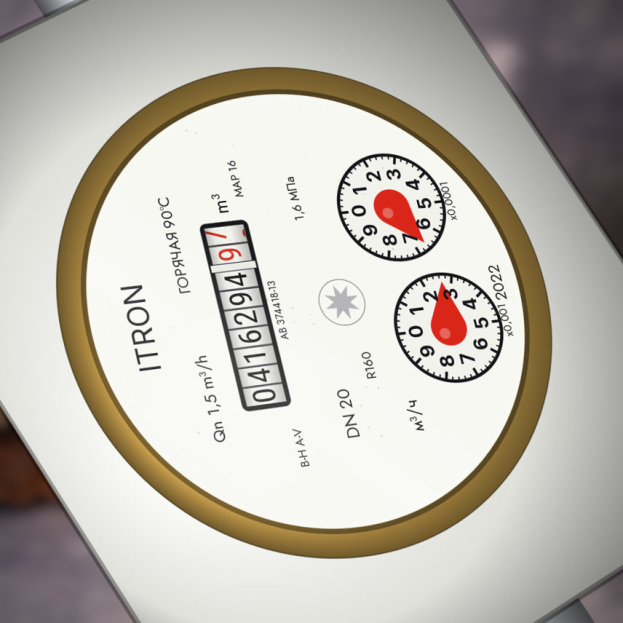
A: 416294.9726 (m³)
